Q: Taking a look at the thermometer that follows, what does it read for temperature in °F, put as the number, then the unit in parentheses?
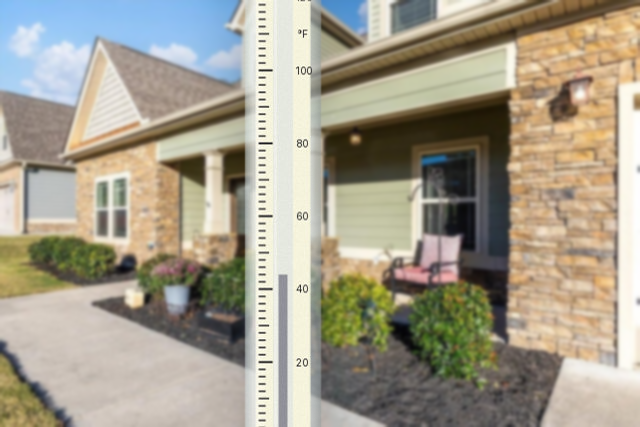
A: 44 (°F)
